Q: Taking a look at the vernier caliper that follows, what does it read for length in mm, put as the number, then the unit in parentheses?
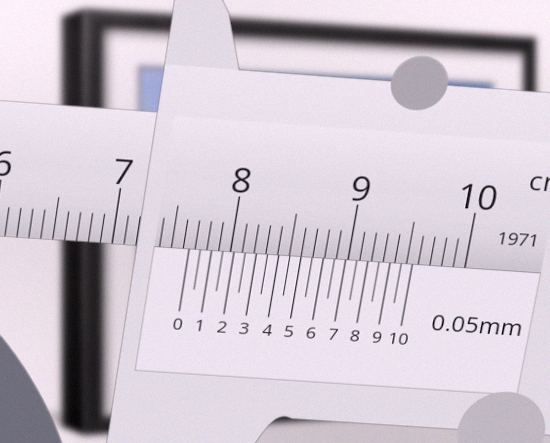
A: 76.5 (mm)
